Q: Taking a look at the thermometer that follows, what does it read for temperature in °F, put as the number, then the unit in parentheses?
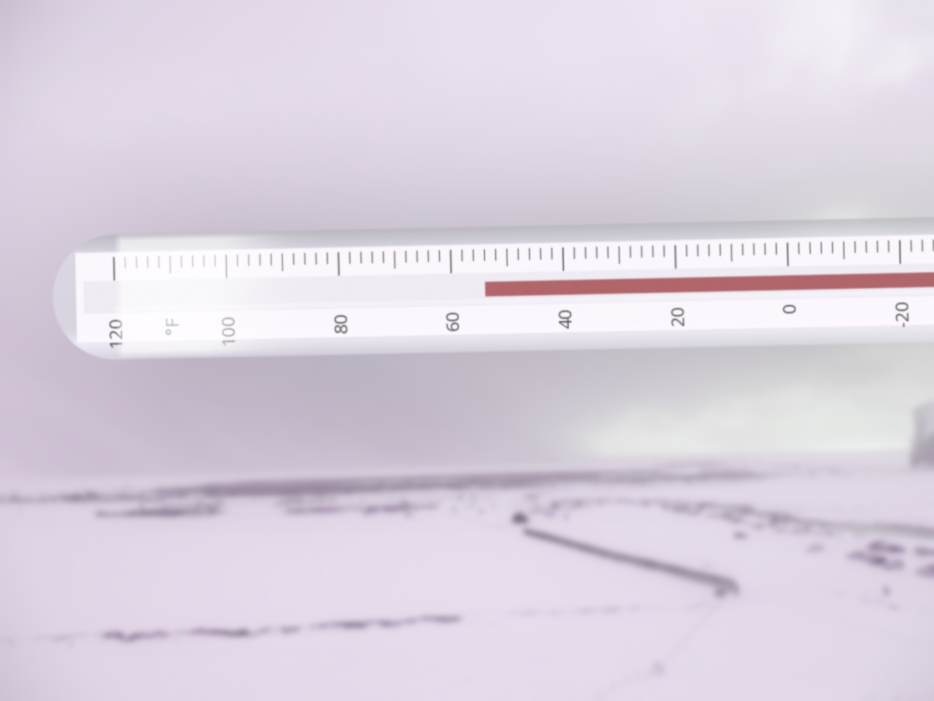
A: 54 (°F)
